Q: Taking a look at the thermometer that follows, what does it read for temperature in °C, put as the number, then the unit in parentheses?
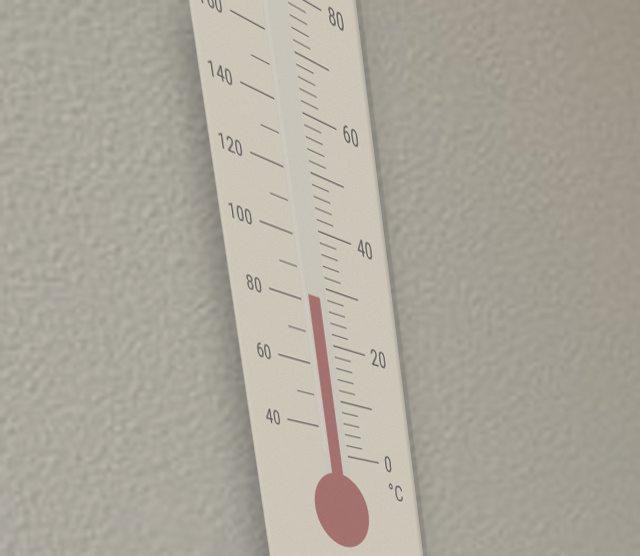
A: 28 (°C)
